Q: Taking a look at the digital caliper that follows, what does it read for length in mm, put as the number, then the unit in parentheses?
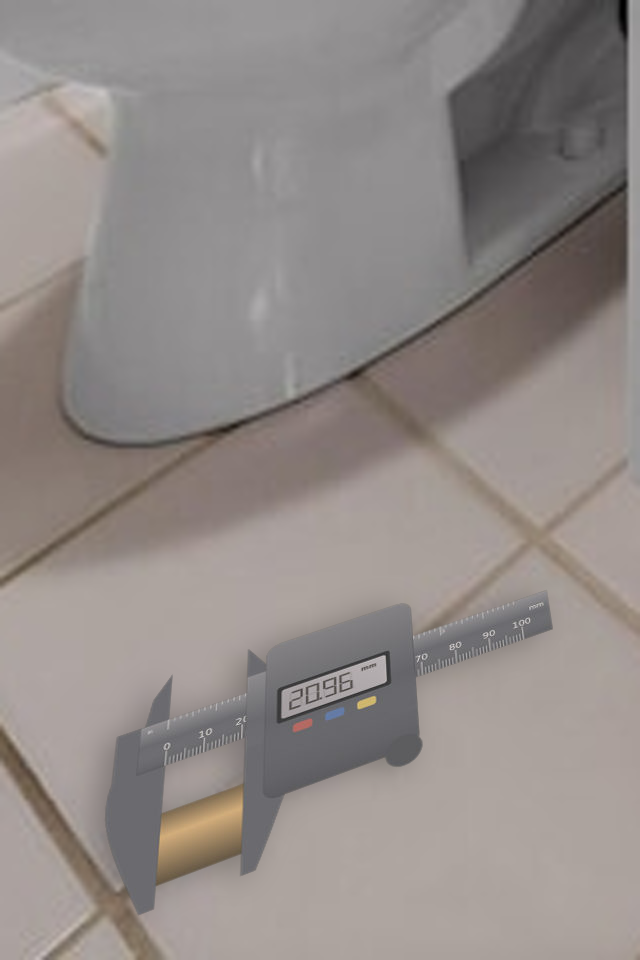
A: 20.96 (mm)
